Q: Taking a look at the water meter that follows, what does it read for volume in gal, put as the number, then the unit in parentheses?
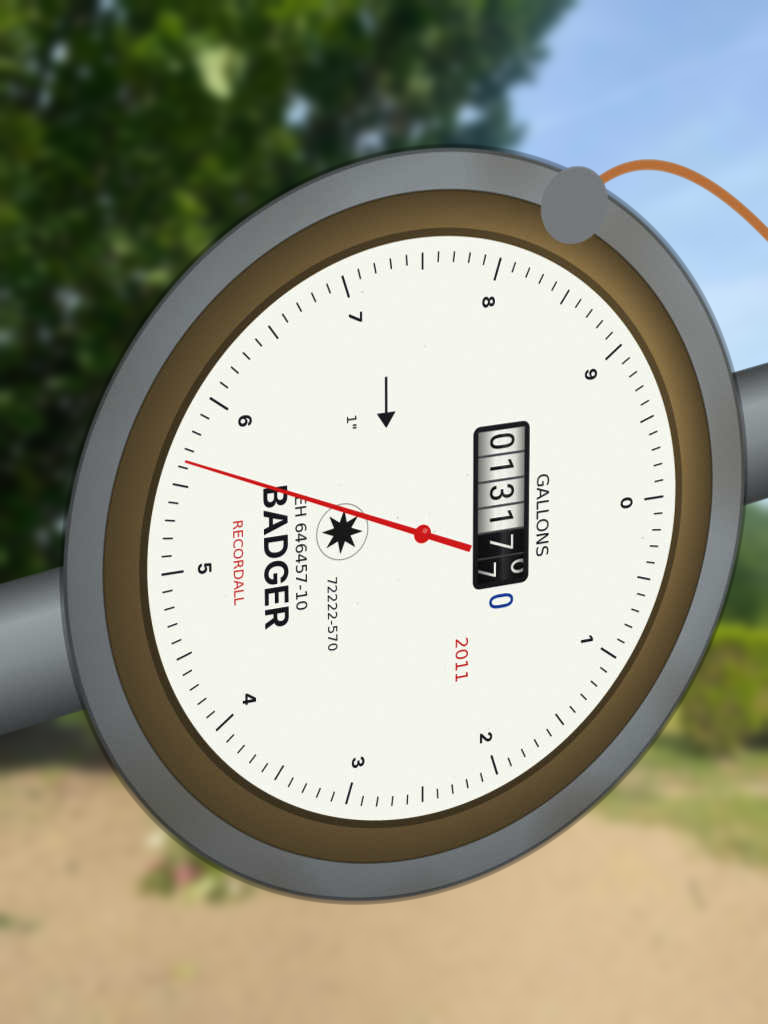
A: 131765.6 (gal)
